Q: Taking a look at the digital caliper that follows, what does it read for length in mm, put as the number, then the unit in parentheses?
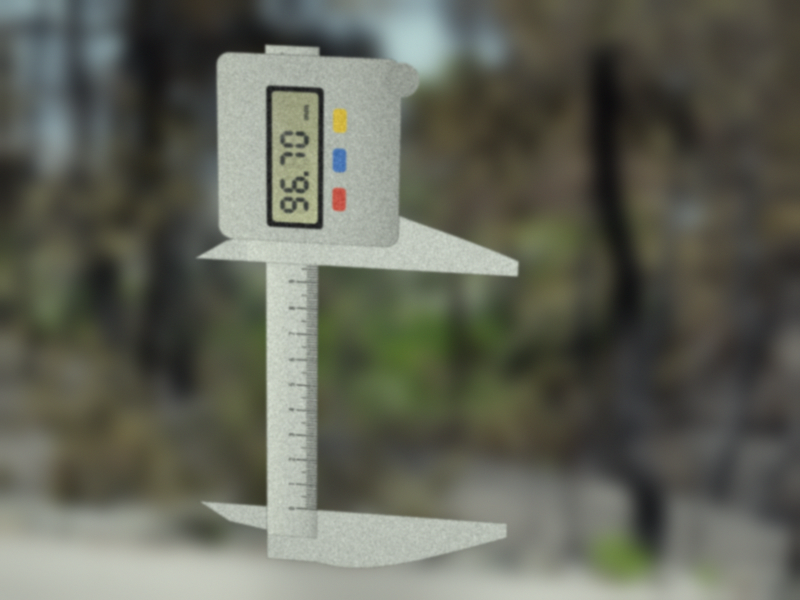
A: 96.70 (mm)
